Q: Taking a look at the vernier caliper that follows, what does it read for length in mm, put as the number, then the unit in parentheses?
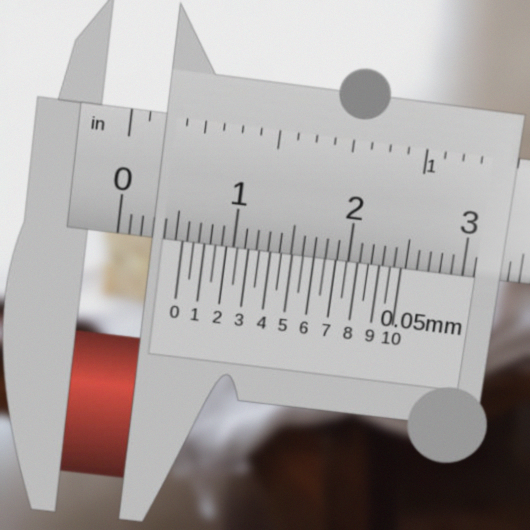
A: 5.6 (mm)
